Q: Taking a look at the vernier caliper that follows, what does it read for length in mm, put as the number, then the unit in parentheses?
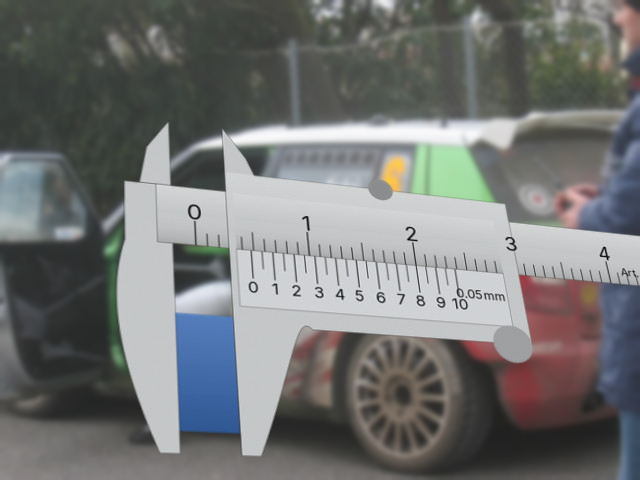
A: 4.8 (mm)
